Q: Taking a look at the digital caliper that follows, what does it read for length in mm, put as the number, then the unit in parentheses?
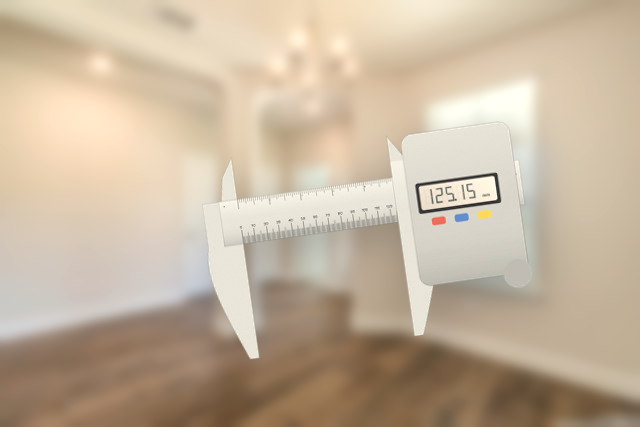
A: 125.15 (mm)
